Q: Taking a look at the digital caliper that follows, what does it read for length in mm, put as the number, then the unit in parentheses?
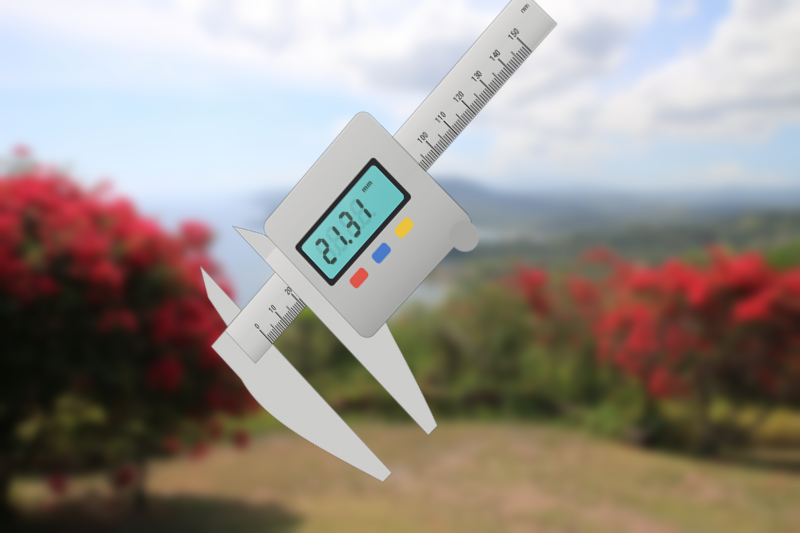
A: 21.31 (mm)
